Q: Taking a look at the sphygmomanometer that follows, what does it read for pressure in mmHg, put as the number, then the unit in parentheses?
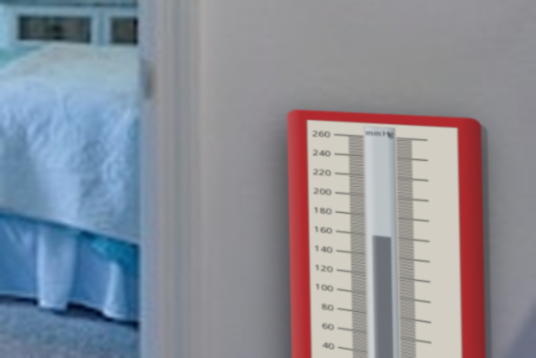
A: 160 (mmHg)
